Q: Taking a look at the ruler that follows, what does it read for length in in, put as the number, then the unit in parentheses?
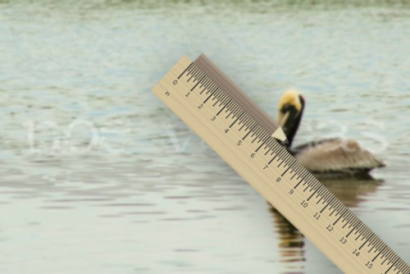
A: 7 (in)
